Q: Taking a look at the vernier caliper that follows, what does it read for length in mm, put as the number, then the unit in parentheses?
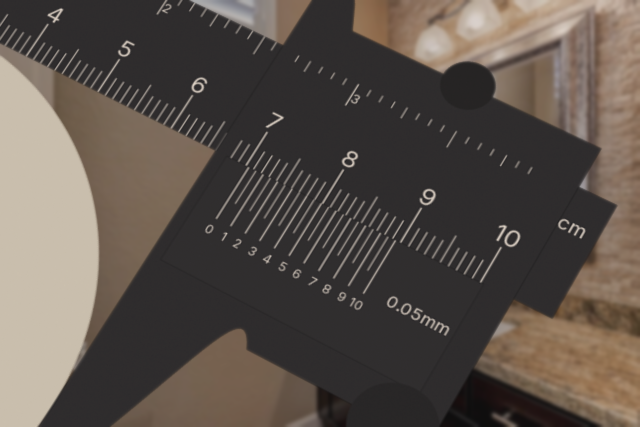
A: 70.4 (mm)
